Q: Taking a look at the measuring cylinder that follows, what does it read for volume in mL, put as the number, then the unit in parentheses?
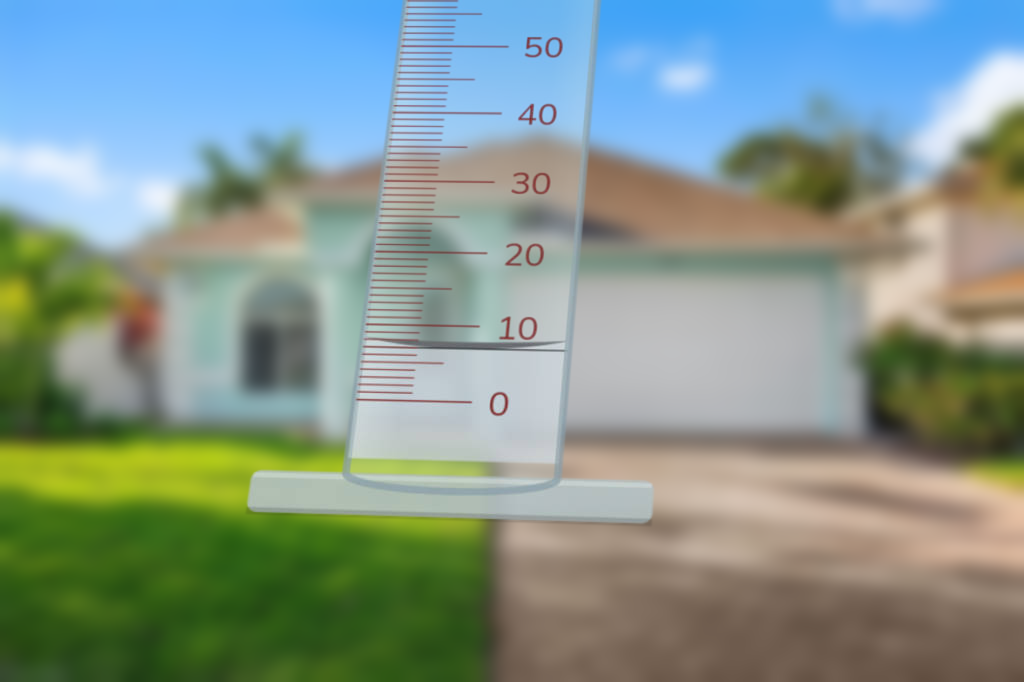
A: 7 (mL)
